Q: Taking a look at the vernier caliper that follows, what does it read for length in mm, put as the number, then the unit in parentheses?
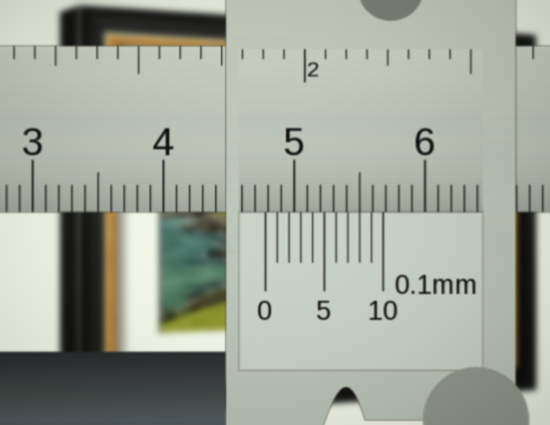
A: 47.8 (mm)
